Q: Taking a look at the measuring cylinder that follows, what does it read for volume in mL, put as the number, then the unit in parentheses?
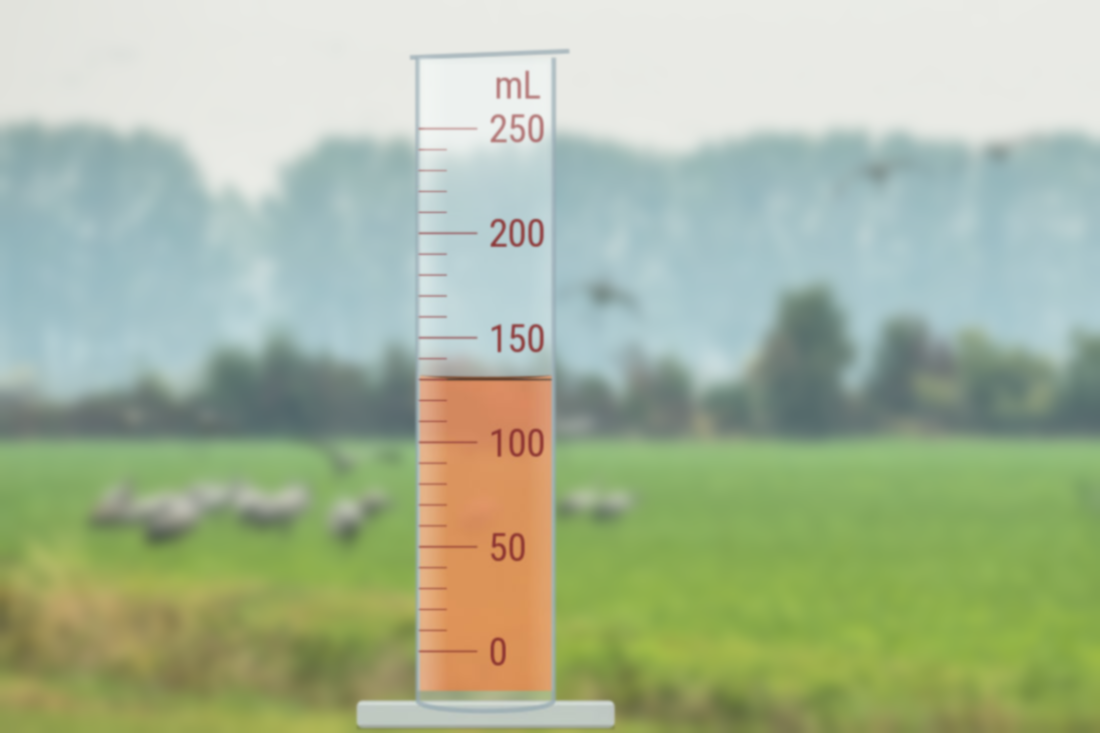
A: 130 (mL)
